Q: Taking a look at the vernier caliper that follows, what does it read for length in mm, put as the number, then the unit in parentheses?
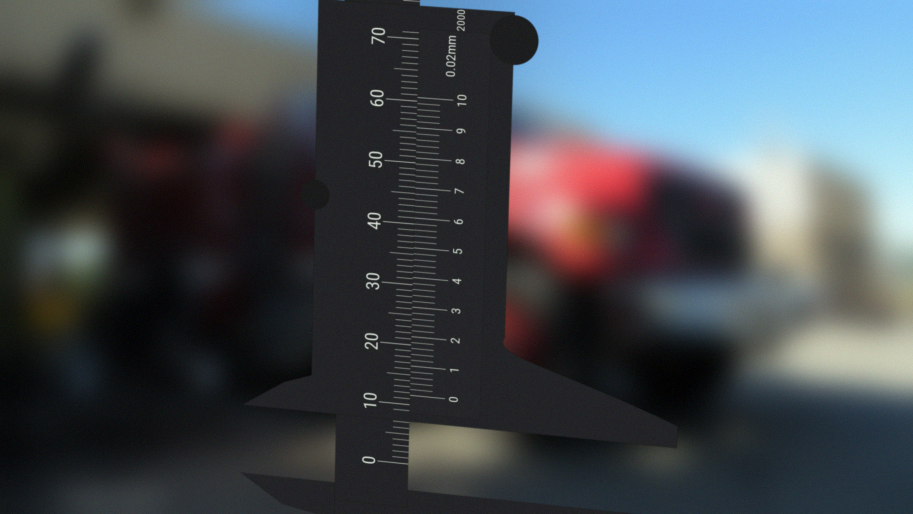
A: 11.6 (mm)
